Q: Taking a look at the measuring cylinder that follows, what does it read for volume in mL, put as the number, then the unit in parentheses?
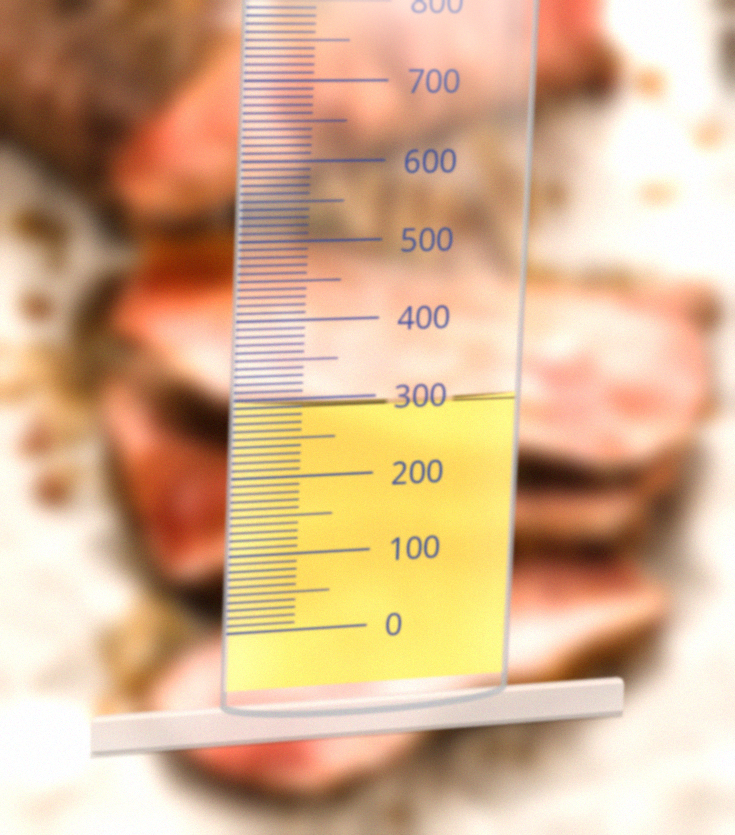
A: 290 (mL)
